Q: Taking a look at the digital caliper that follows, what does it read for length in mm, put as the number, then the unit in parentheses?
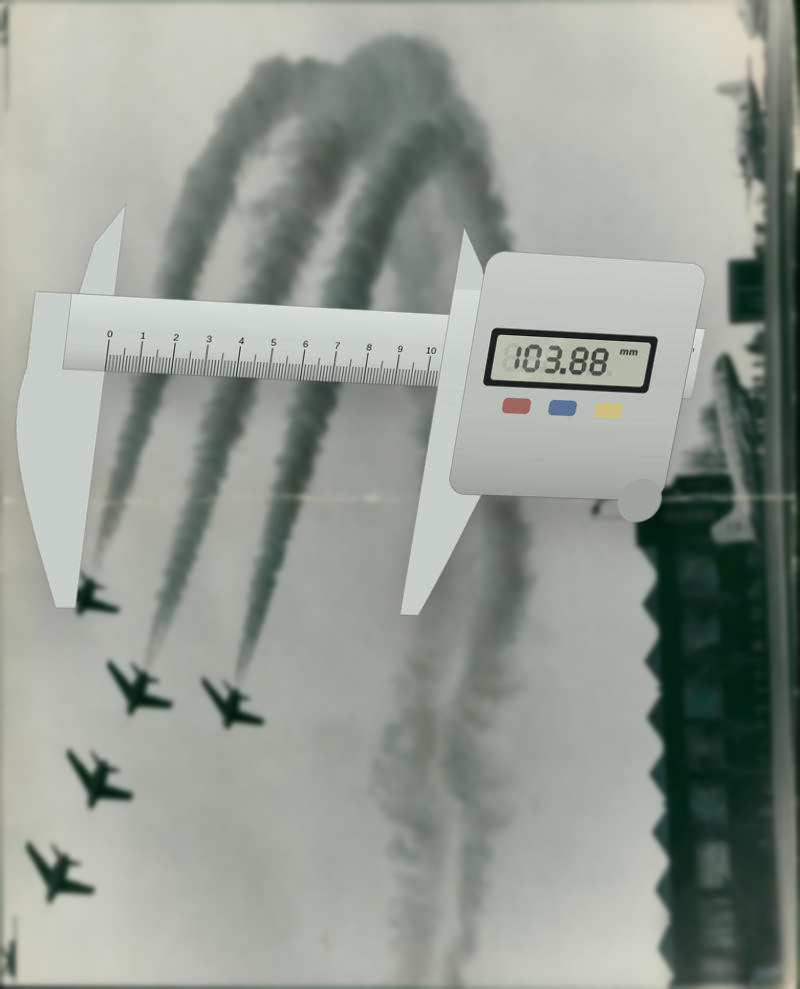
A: 103.88 (mm)
